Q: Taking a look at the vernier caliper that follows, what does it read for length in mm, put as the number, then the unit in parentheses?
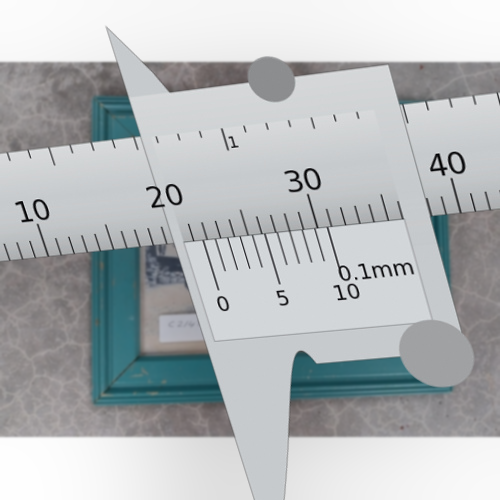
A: 21.7 (mm)
